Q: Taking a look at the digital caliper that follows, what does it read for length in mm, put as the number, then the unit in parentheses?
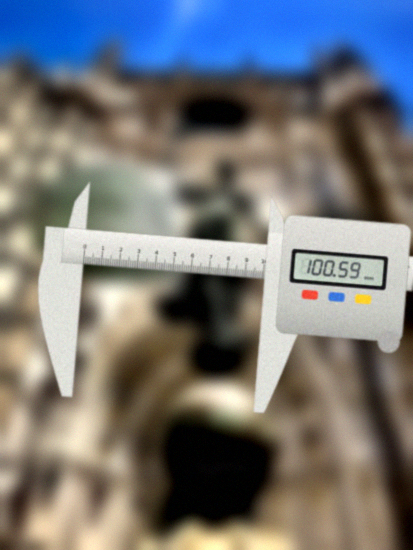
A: 100.59 (mm)
